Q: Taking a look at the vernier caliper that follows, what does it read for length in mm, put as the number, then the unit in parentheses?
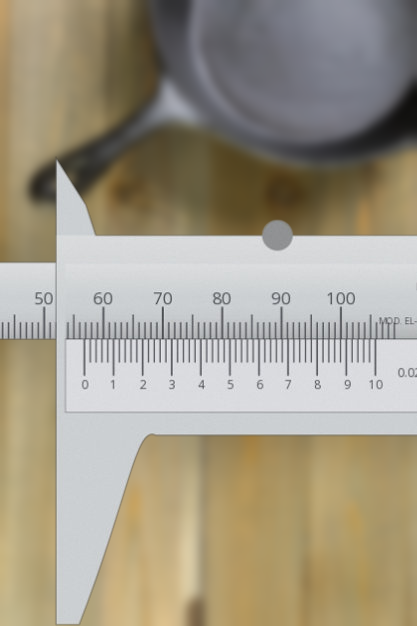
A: 56.8 (mm)
